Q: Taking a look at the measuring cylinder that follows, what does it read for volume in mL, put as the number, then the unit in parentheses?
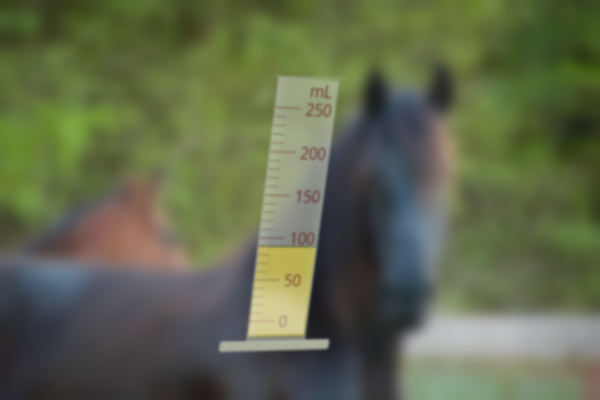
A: 90 (mL)
